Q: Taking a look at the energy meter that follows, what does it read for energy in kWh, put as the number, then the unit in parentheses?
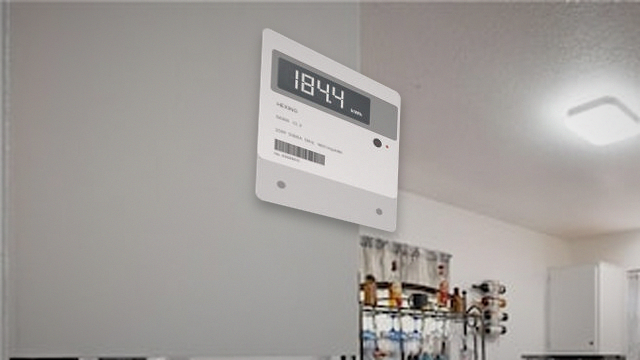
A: 184.4 (kWh)
